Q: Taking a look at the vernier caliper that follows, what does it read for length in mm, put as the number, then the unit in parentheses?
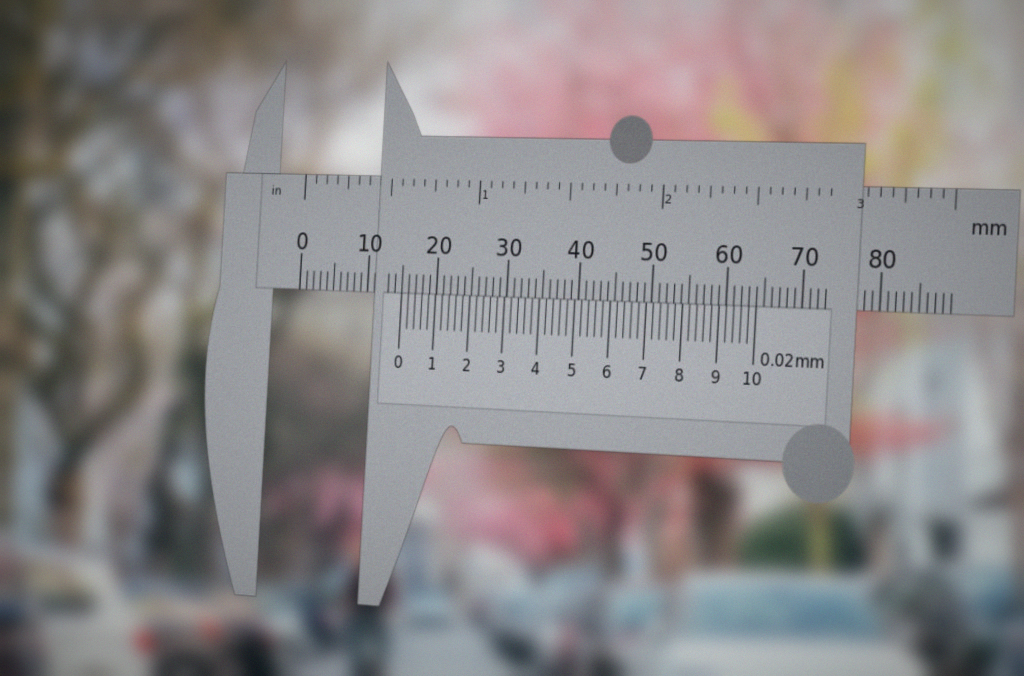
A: 15.0 (mm)
